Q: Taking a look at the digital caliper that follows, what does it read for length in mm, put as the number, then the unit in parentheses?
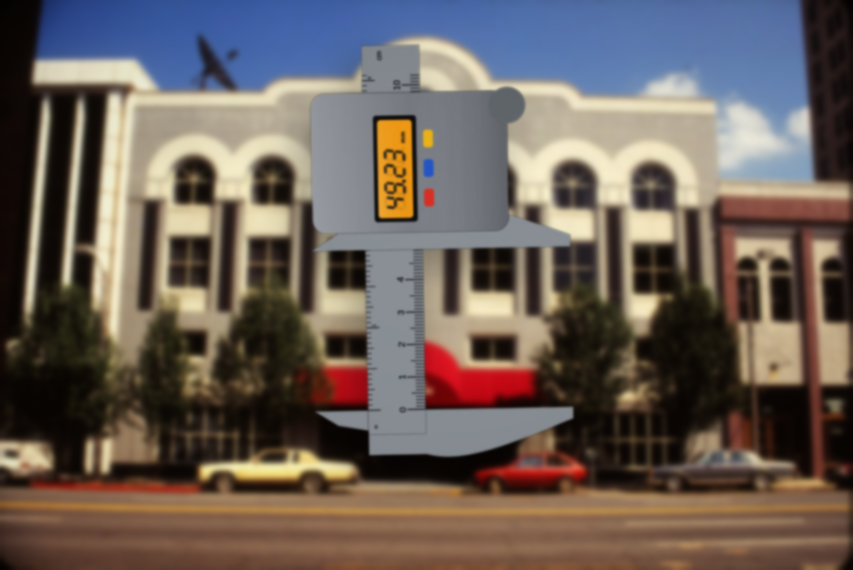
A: 49.23 (mm)
